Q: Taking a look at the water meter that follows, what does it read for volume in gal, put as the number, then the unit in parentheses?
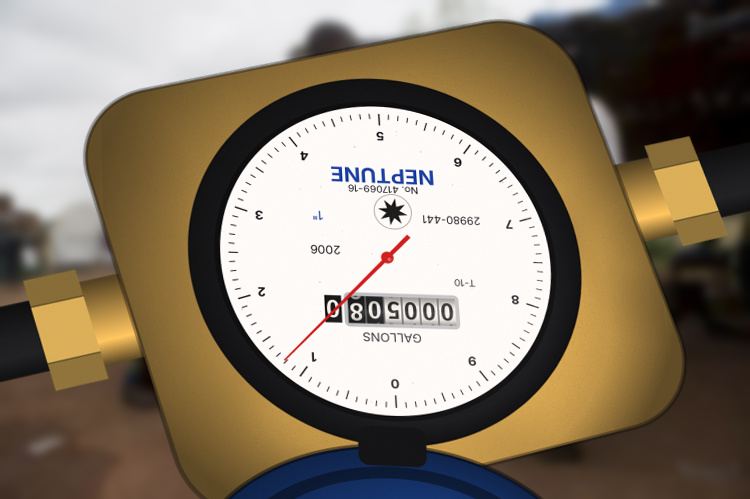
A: 5081.2 (gal)
